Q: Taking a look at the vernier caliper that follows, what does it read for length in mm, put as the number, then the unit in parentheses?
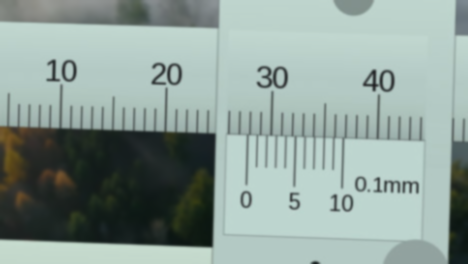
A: 27.8 (mm)
